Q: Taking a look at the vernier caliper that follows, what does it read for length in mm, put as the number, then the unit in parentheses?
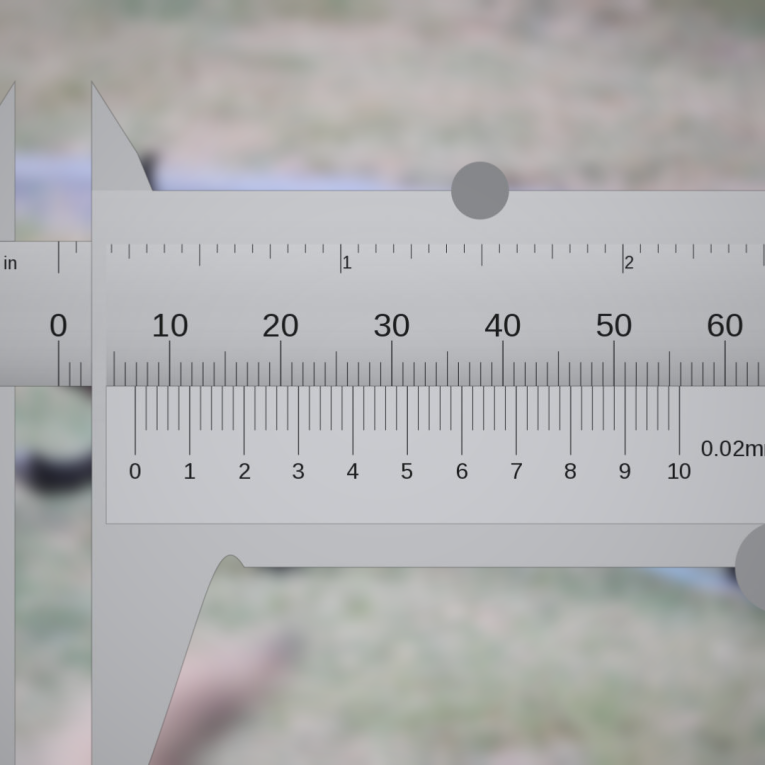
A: 6.9 (mm)
